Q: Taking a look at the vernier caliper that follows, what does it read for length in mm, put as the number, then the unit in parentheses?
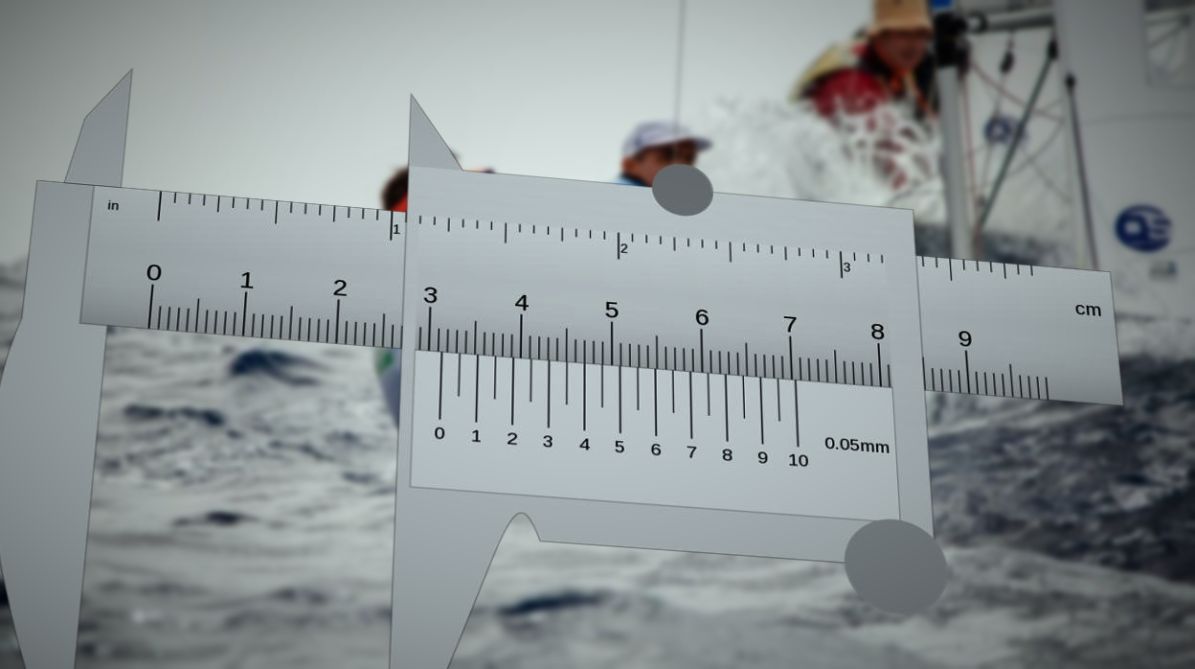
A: 31.4 (mm)
